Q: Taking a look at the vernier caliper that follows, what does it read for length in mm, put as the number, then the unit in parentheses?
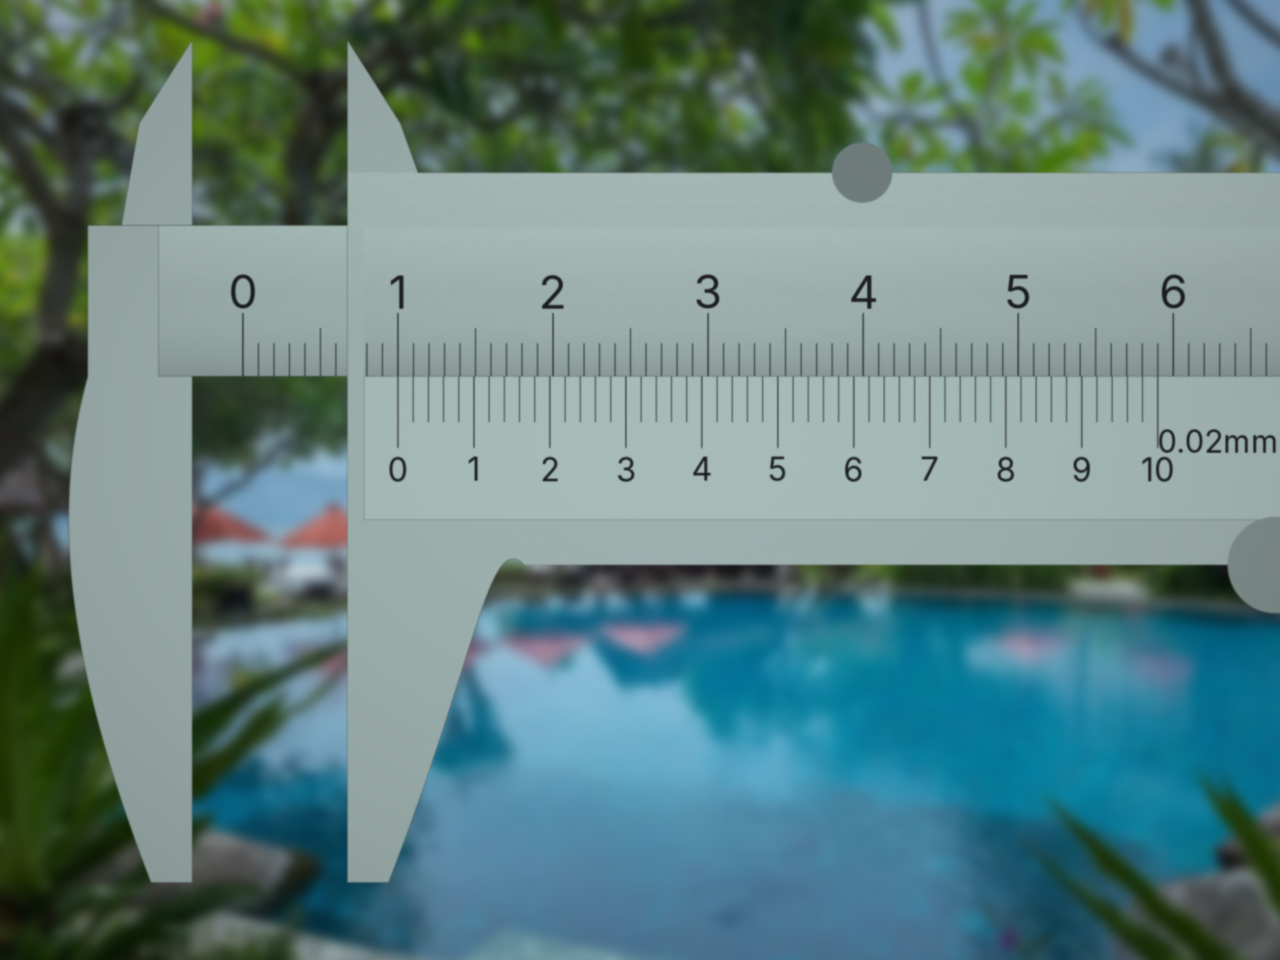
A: 10.0 (mm)
